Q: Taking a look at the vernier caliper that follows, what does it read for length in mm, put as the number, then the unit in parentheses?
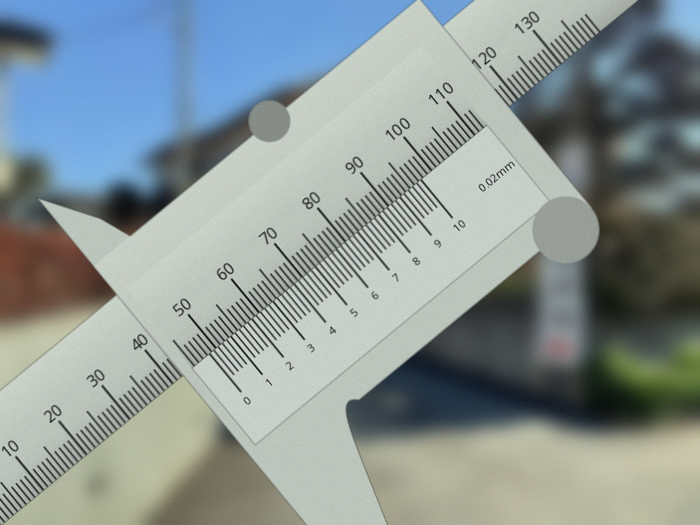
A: 48.5 (mm)
